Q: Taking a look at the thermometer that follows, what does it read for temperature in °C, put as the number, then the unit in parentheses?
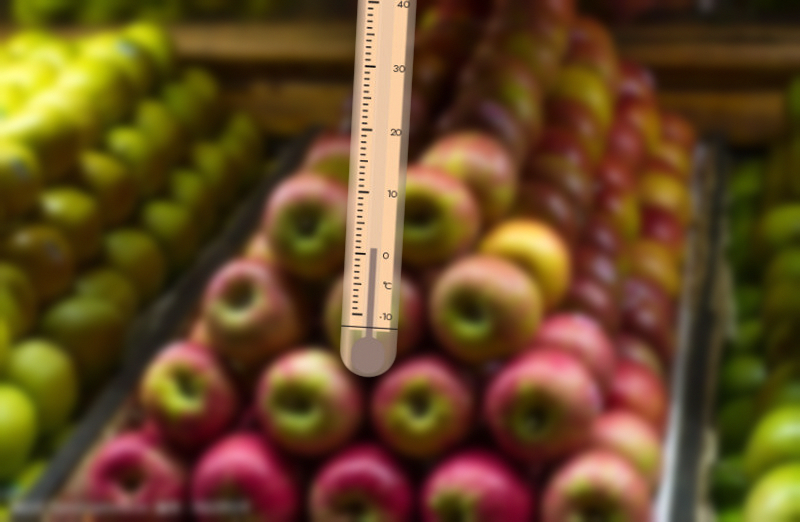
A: 1 (°C)
